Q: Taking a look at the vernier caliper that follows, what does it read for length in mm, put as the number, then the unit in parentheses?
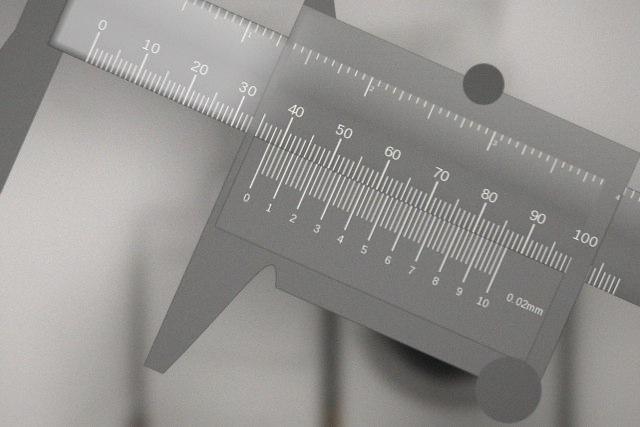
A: 38.0 (mm)
